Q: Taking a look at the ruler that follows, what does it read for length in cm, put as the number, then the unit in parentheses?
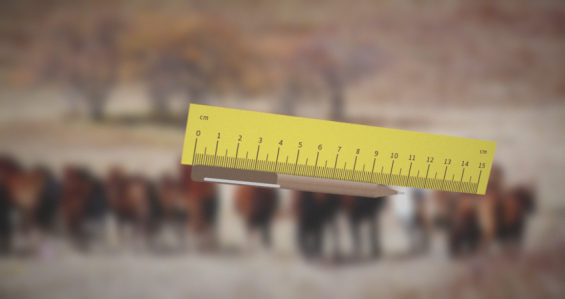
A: 11 (cm)
